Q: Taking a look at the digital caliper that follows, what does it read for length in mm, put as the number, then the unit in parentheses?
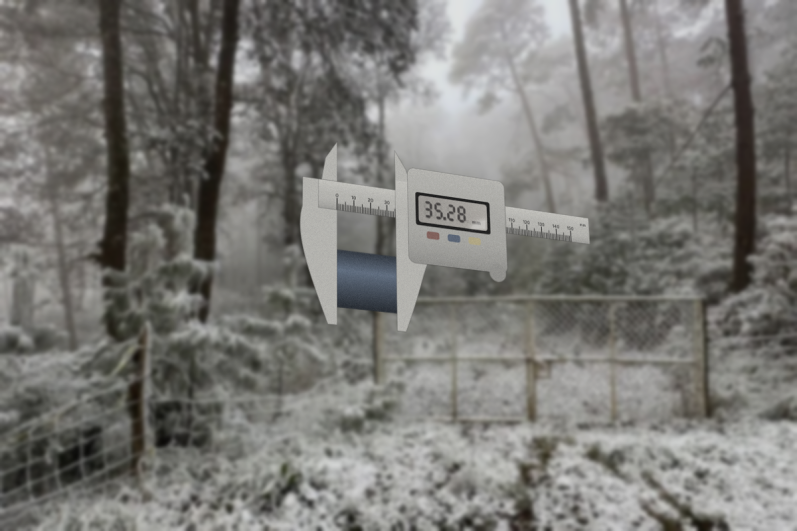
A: 35.28 (mm)
